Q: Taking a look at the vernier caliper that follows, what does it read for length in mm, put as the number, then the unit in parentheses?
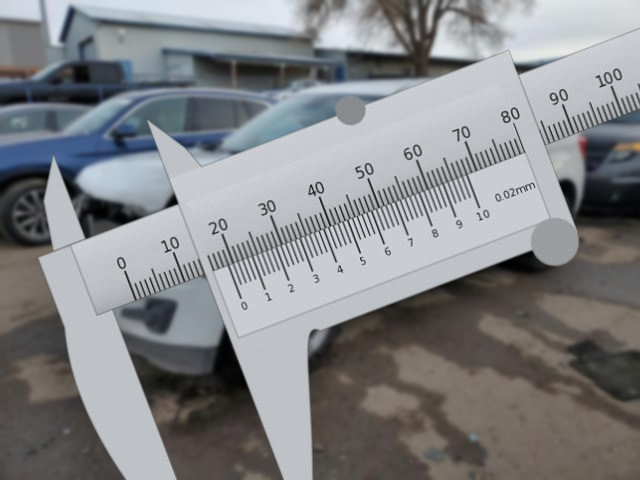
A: 19.0 (mm)
